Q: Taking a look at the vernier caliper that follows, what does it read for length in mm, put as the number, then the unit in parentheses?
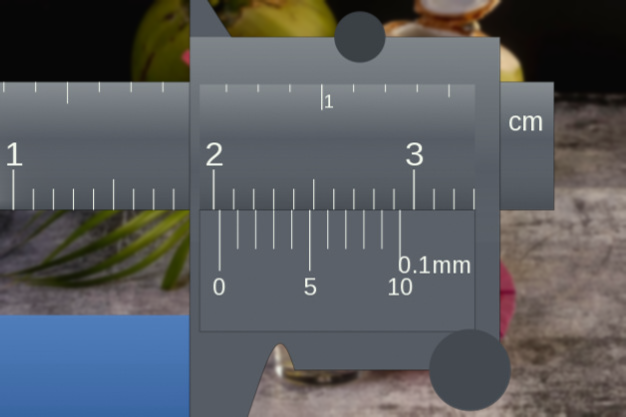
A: 20.3 (mm)
